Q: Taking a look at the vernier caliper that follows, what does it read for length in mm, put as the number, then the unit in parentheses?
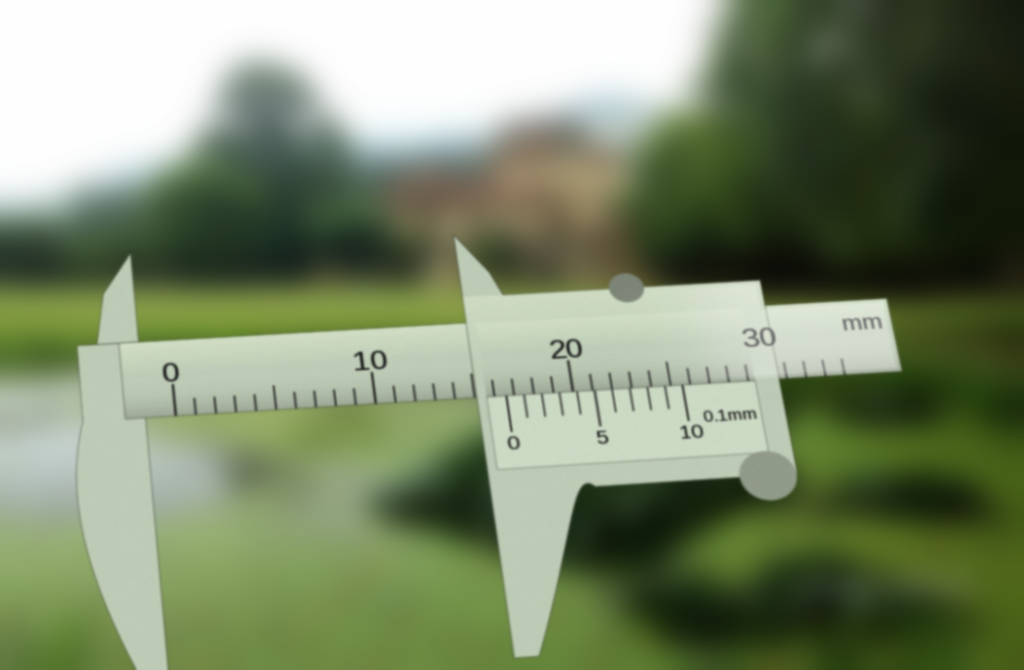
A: 16.6 (mm)
